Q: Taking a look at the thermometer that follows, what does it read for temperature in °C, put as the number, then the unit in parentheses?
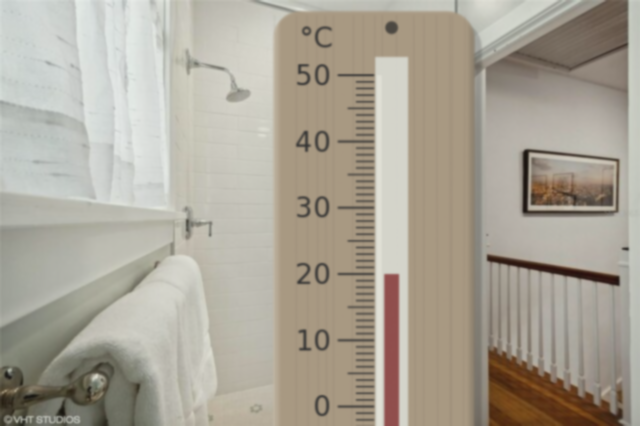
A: 20 (°C)
